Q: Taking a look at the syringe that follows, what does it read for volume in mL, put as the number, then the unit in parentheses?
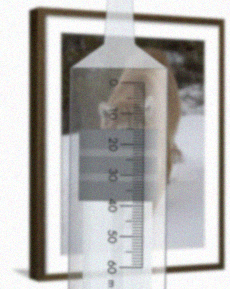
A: 15 (mL)
